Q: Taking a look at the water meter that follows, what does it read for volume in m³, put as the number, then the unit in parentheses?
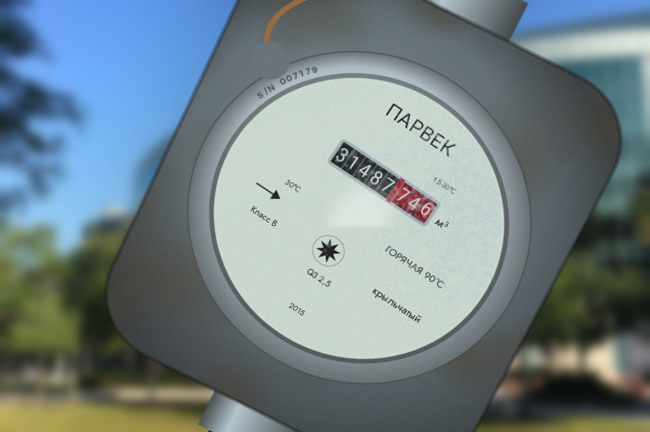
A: 31487.746 (m³)
